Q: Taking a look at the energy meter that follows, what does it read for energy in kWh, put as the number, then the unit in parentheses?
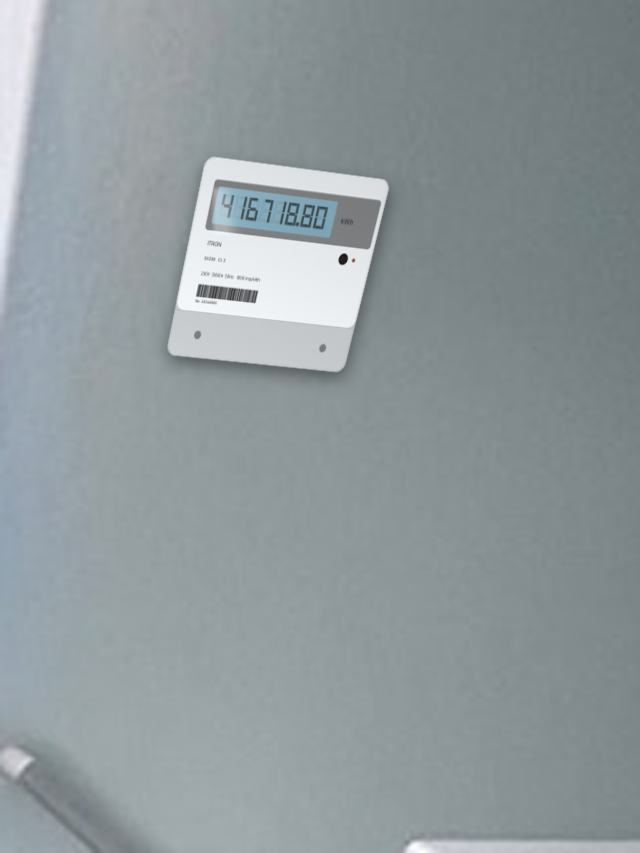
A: 416718.80 (kWh)
